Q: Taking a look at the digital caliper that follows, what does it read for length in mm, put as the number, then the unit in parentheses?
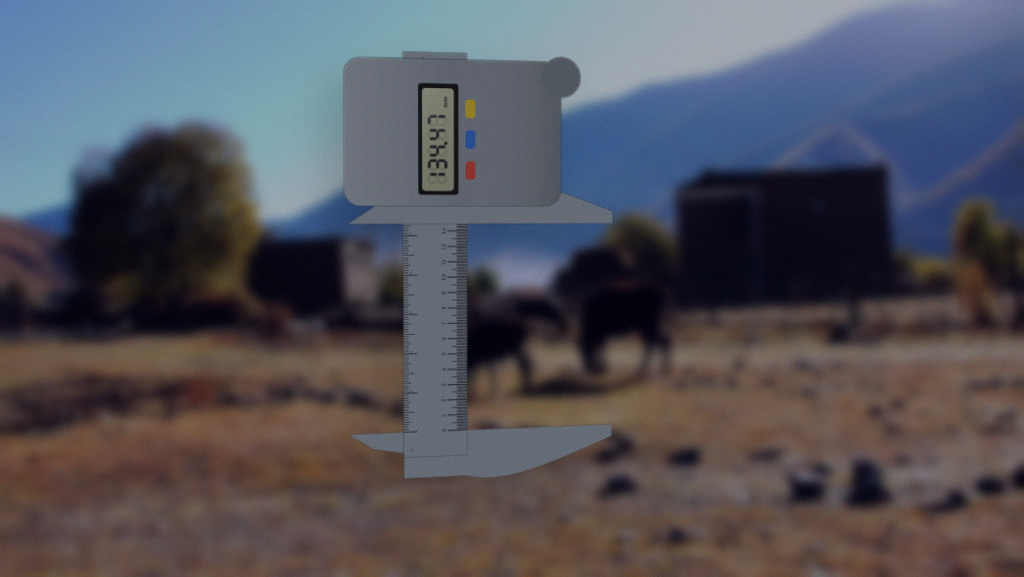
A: 134.47 (mm)
